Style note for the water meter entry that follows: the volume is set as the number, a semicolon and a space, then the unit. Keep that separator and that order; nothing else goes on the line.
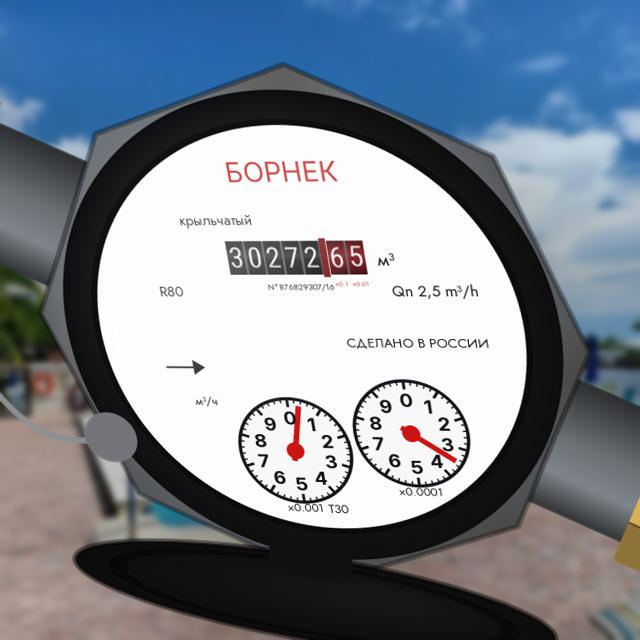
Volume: 30272.6503; m³
